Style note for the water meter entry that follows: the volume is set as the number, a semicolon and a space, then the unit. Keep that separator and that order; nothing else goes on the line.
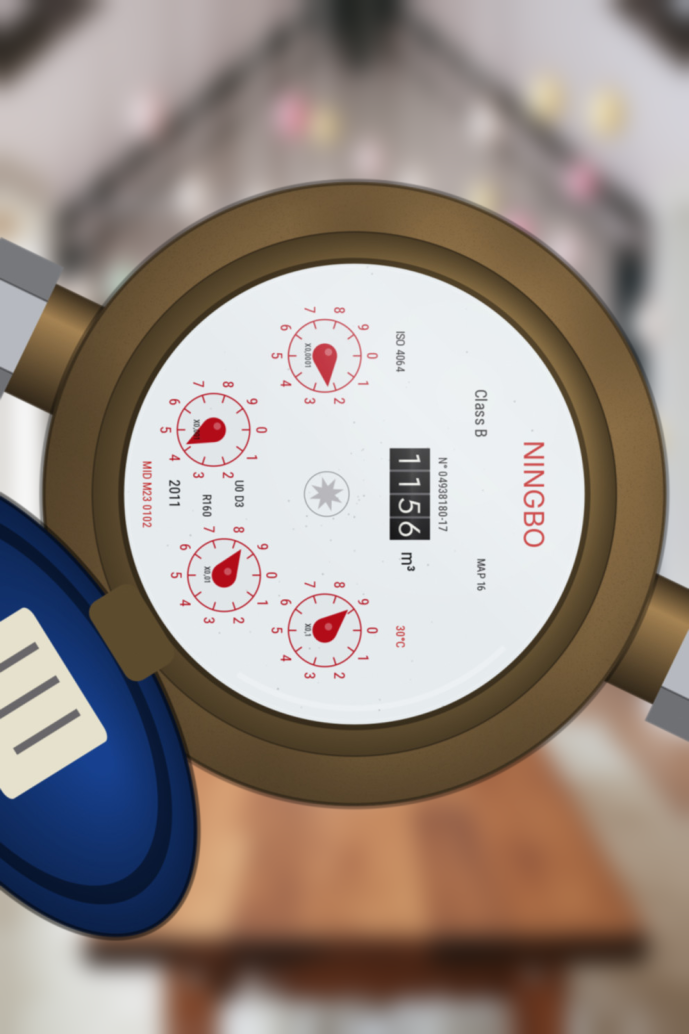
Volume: 1156.8842; m³
